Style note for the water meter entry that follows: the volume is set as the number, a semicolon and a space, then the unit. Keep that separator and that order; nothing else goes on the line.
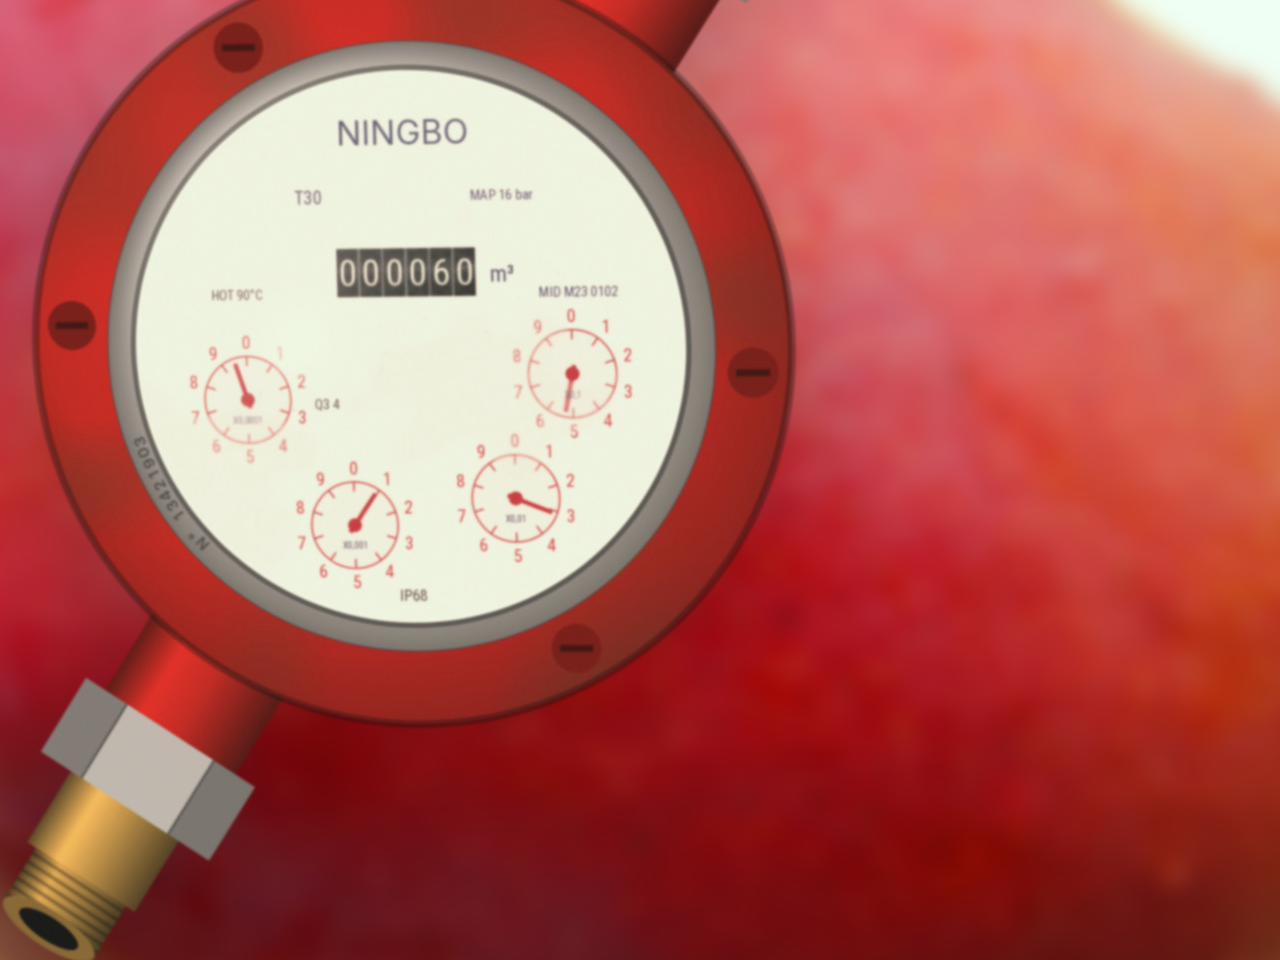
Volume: 60.5309; m³
